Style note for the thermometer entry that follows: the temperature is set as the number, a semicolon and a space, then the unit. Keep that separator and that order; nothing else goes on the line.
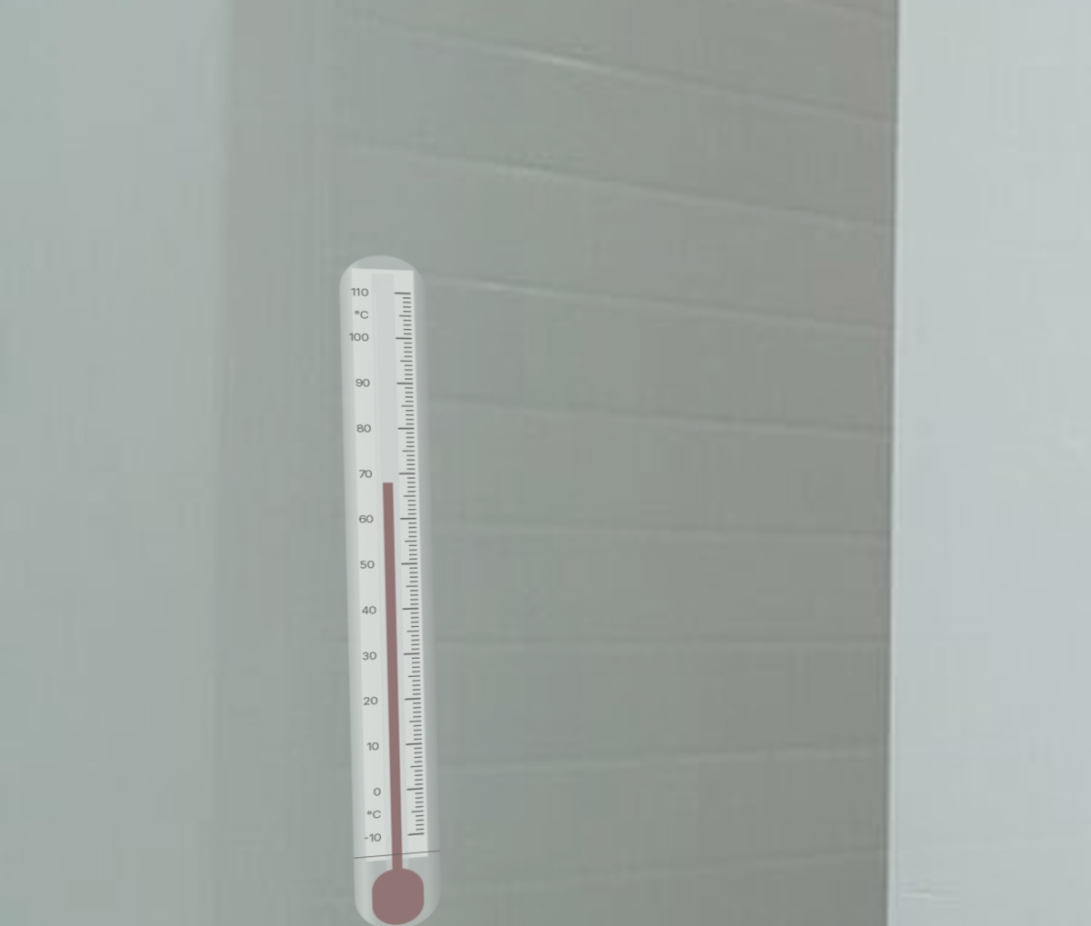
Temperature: 68; °C
